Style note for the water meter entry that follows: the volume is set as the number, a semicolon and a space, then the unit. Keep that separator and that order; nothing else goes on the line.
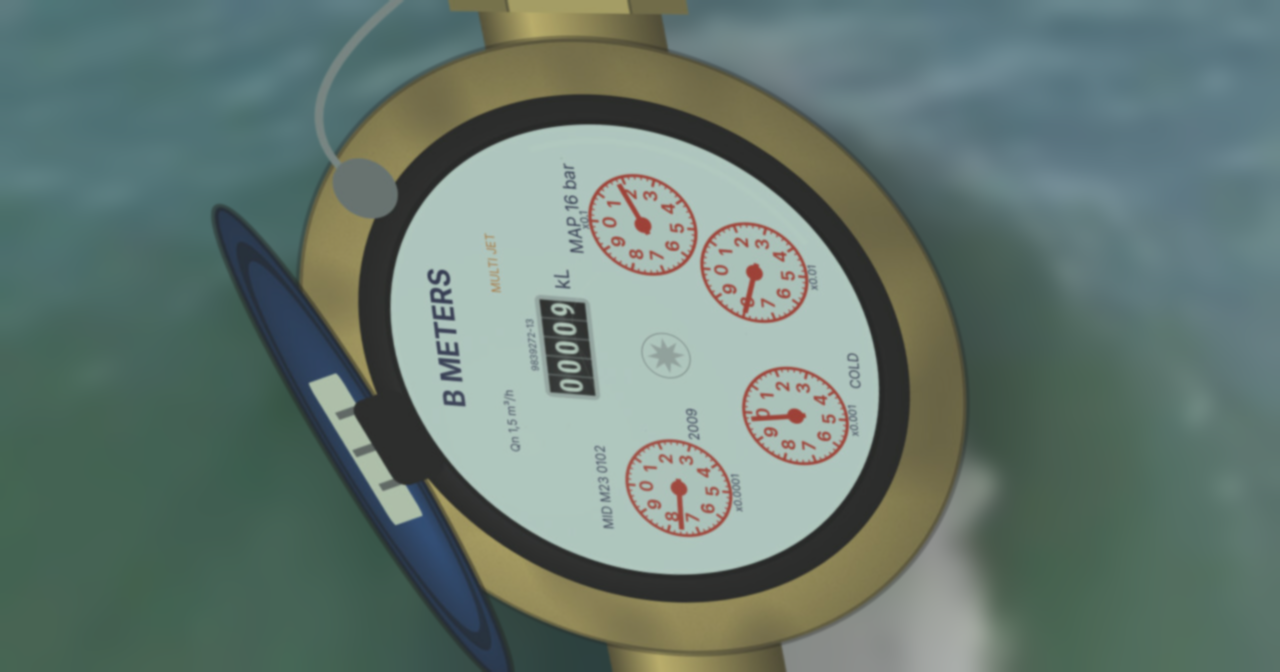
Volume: 9.1797; kL
